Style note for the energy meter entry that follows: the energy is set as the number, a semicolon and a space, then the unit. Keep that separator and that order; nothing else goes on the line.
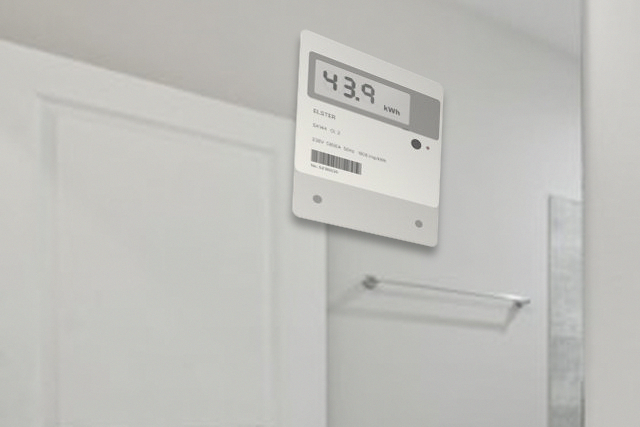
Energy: 43.9; kWh
